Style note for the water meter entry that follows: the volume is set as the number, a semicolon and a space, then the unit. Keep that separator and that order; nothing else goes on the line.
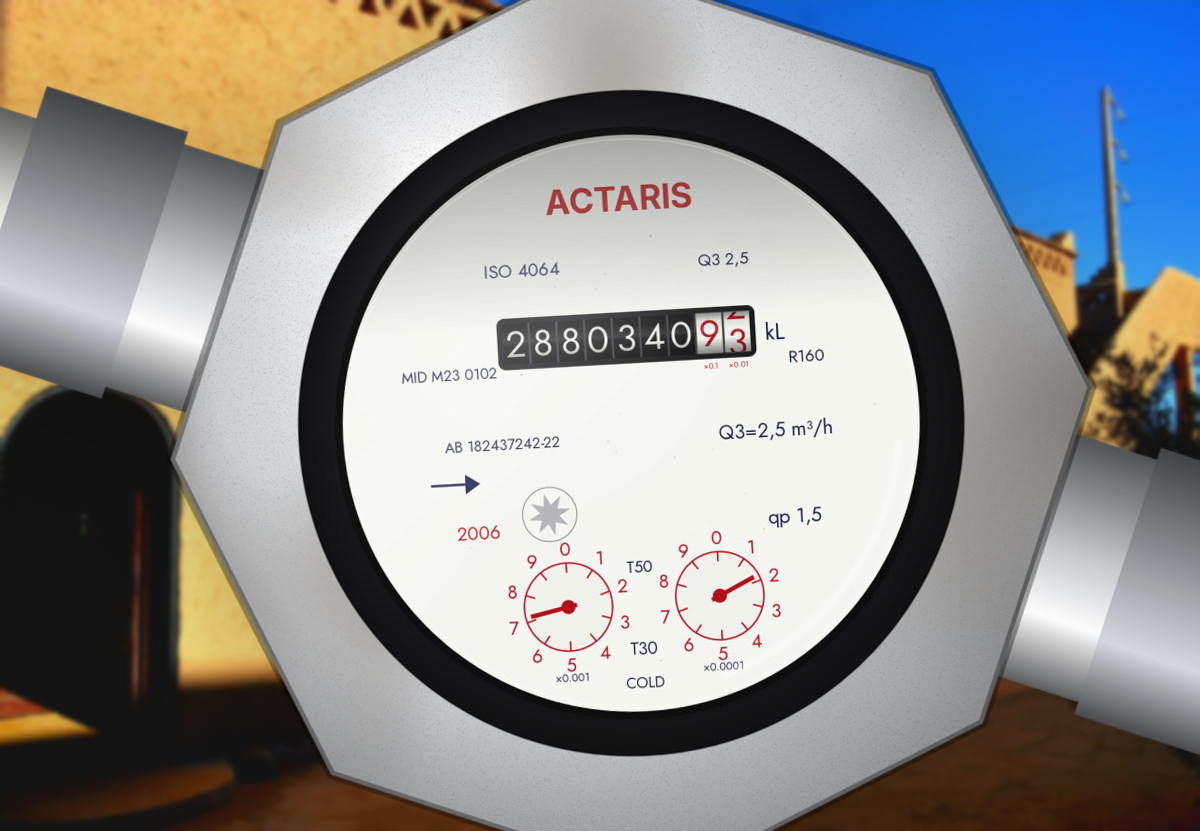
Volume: 2880340.9271; kL
